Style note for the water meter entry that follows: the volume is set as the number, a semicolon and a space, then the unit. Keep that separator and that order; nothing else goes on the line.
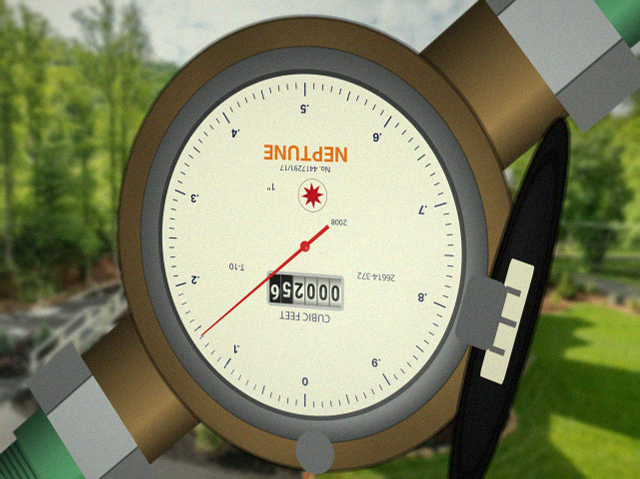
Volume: 256.14; ft³
